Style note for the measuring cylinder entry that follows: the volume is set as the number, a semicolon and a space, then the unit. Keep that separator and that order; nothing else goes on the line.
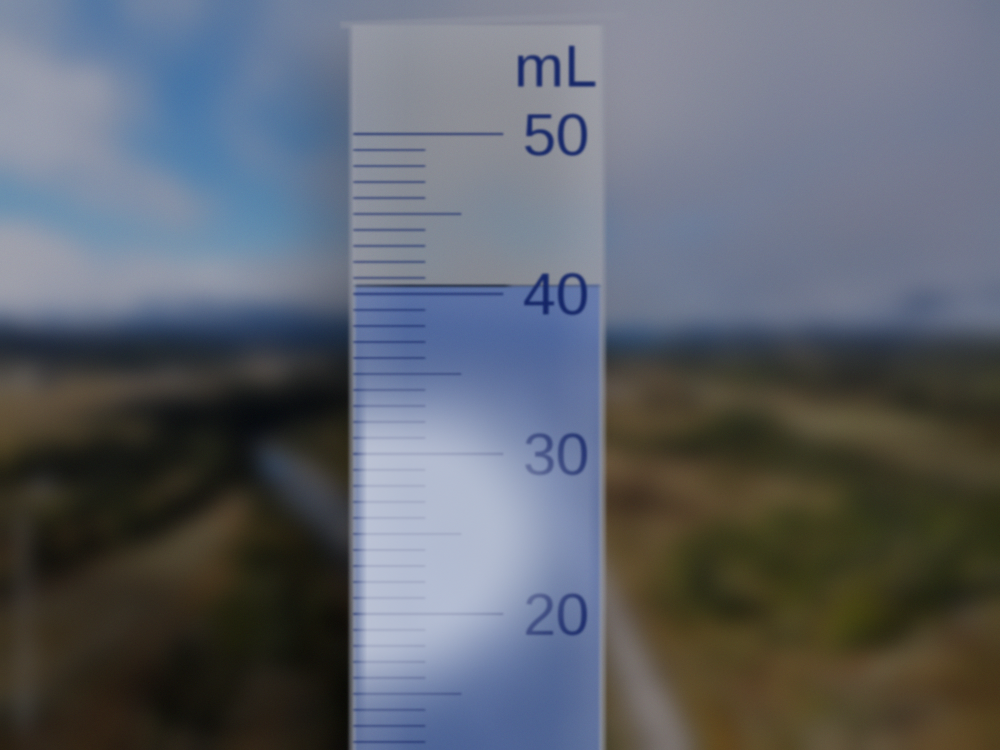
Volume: 40.5; mL
